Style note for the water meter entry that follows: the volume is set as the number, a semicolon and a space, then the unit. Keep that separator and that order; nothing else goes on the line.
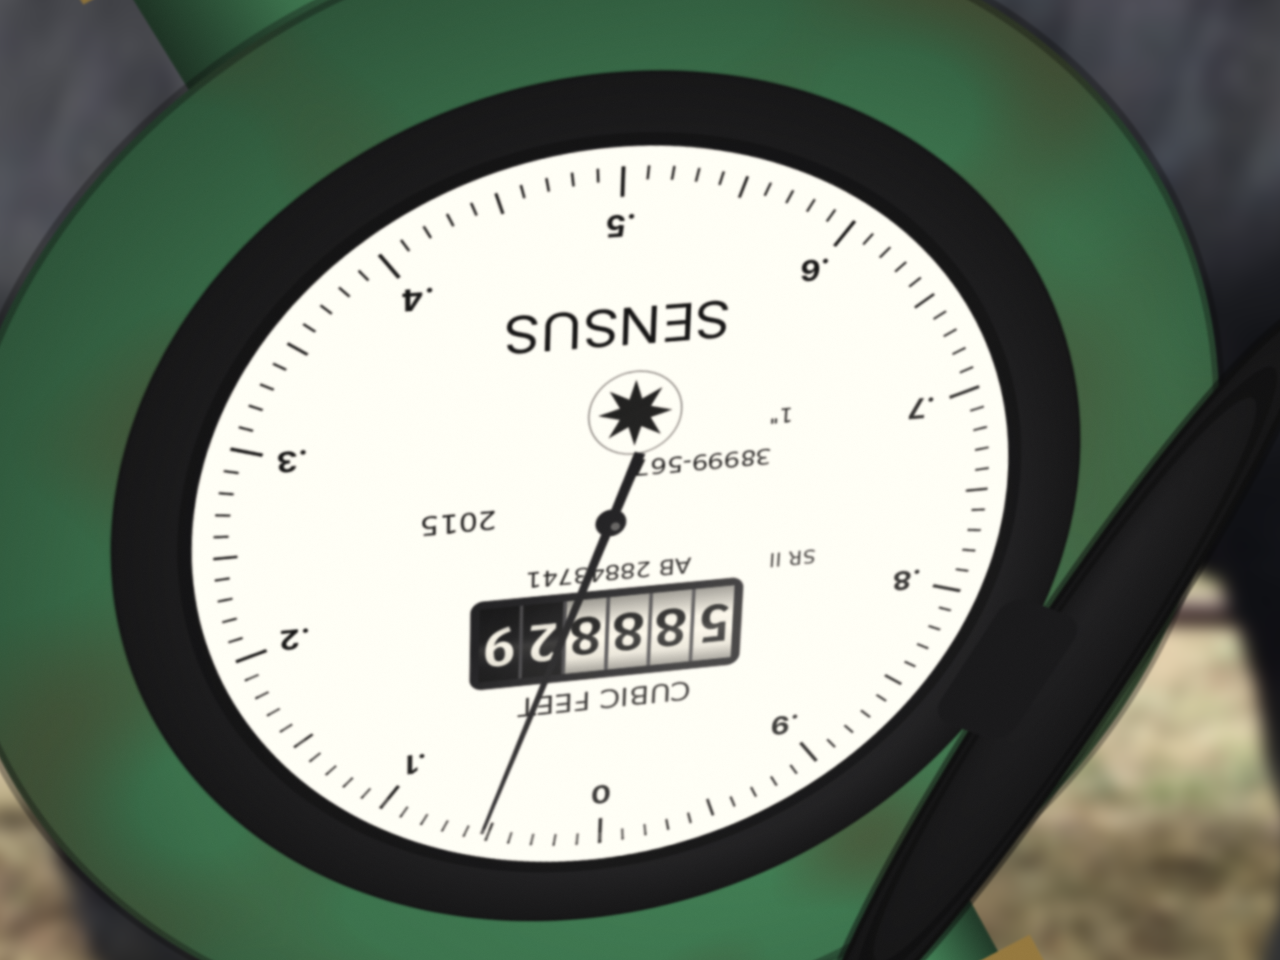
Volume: 588829.05; ft³
